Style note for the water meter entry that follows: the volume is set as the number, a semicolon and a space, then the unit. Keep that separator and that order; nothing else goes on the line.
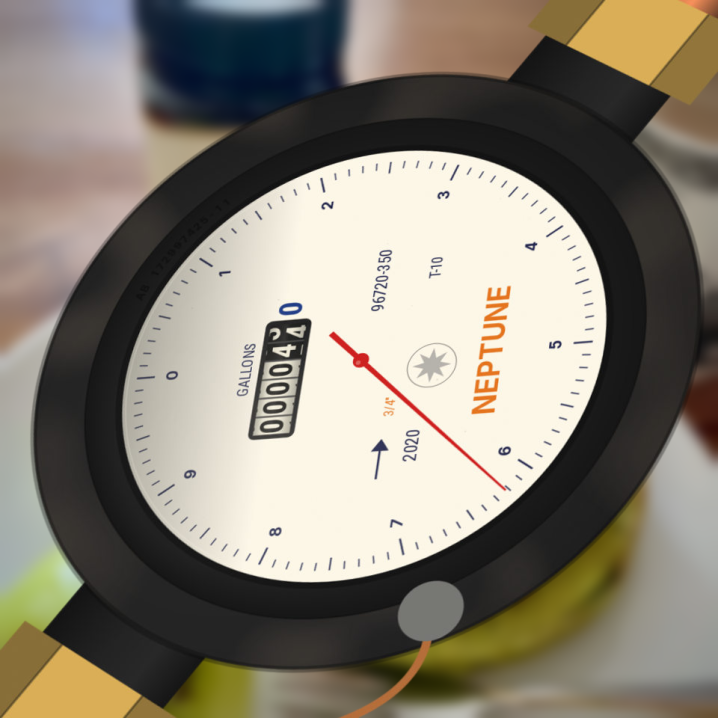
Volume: 436.2; gal
